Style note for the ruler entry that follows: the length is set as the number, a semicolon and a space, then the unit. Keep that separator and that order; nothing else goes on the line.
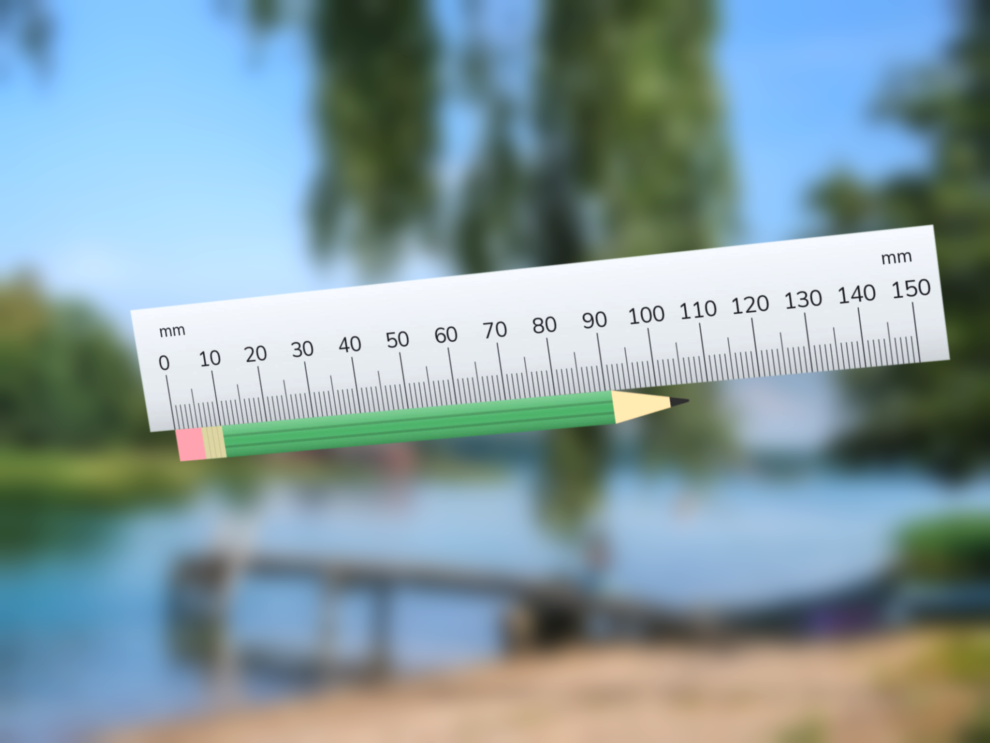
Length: 106; mm
